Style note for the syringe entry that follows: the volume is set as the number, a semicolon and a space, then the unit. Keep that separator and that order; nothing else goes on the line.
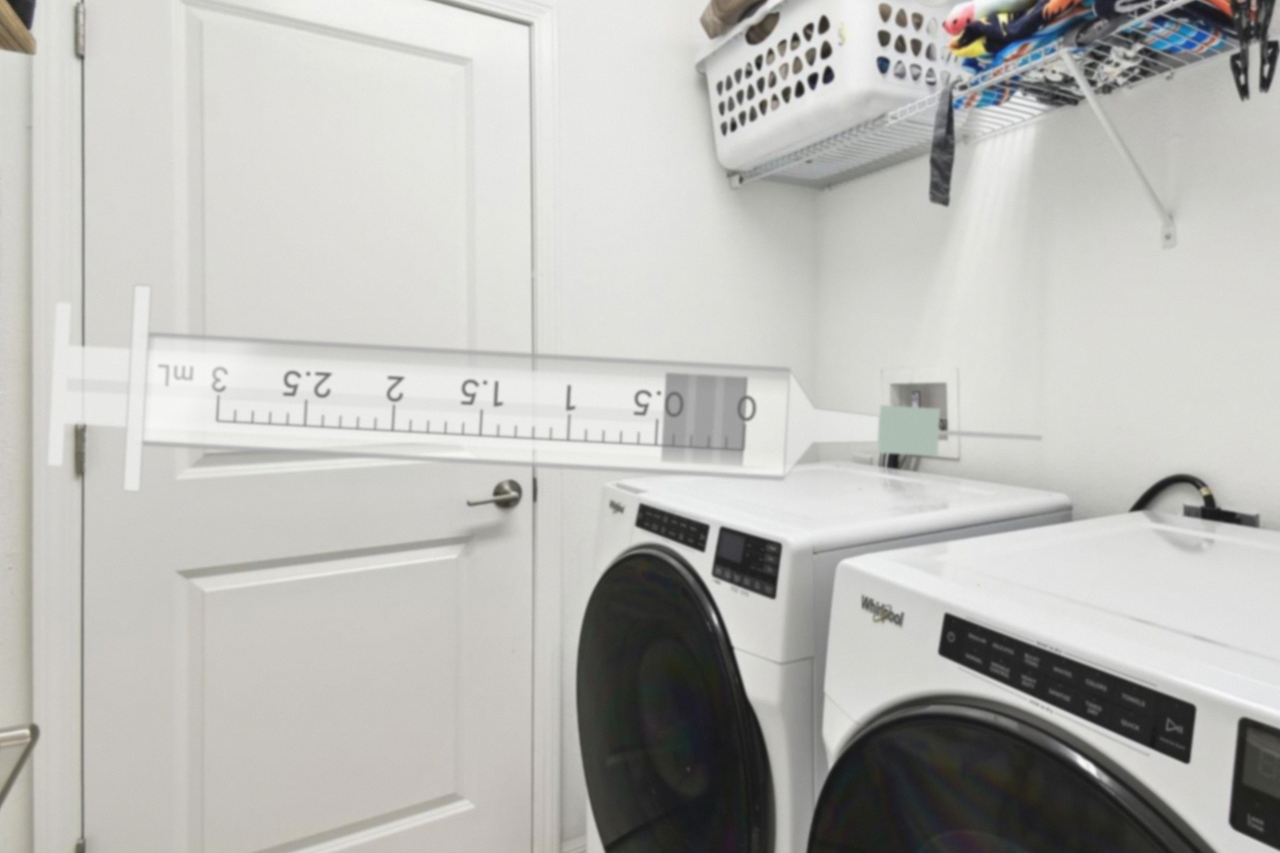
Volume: 0; mL
